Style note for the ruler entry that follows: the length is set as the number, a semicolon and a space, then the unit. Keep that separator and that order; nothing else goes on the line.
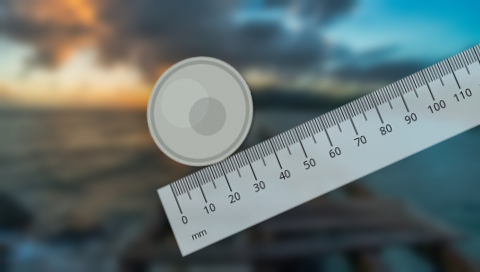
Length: 40; mm
